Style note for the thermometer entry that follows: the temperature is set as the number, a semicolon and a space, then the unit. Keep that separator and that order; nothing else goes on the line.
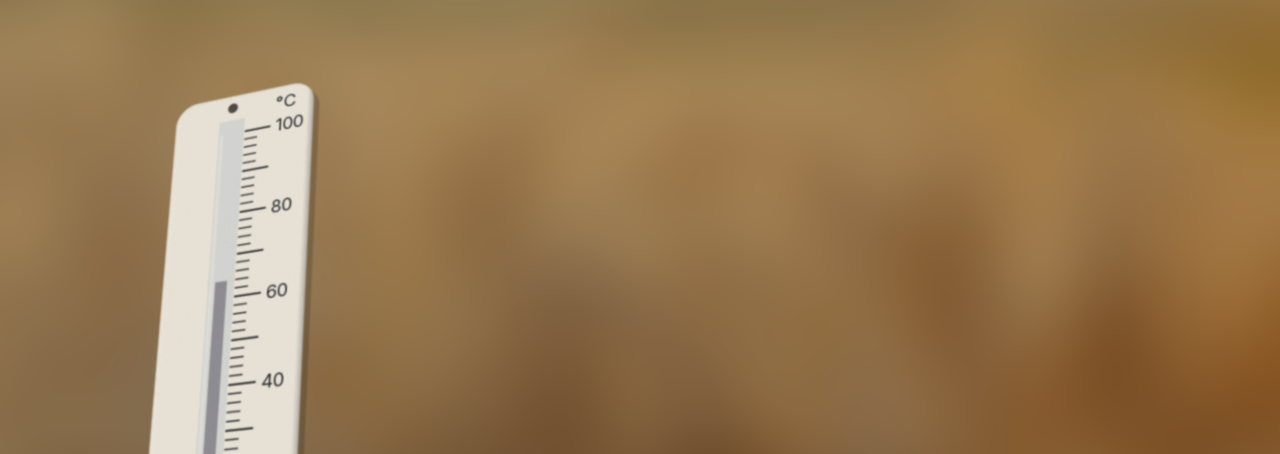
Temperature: 64; °C
